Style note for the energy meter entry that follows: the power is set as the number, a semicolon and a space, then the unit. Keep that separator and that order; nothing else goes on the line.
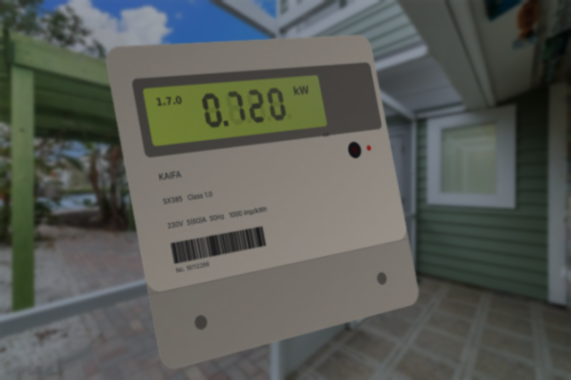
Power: 0.720; kW
